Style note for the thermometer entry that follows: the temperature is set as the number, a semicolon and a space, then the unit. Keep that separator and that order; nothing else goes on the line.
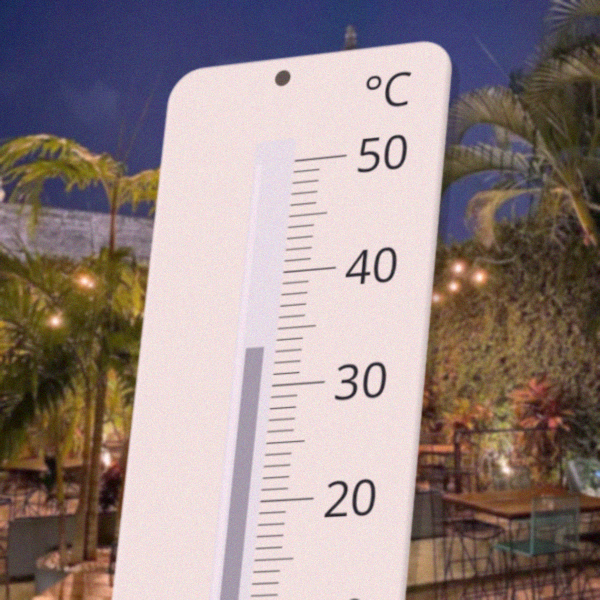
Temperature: 33.5; °C
